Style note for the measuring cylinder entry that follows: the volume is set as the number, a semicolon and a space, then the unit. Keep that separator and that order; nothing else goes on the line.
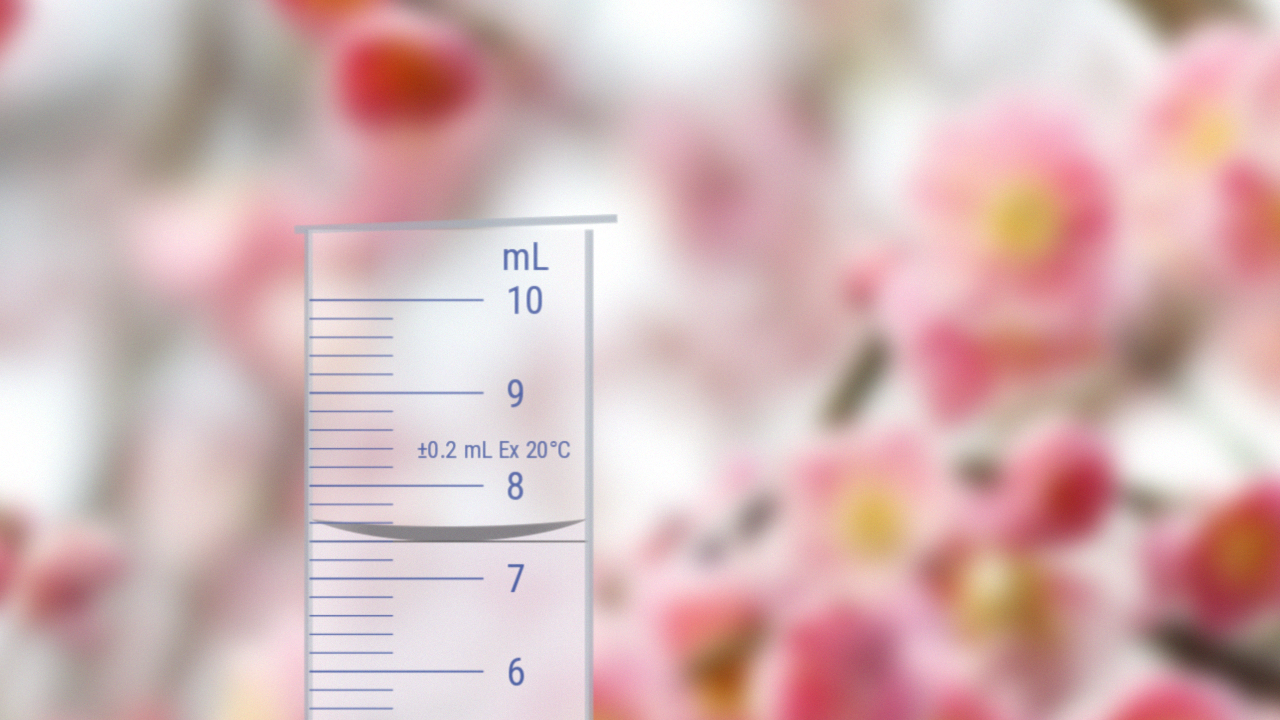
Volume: 7.4; mL
